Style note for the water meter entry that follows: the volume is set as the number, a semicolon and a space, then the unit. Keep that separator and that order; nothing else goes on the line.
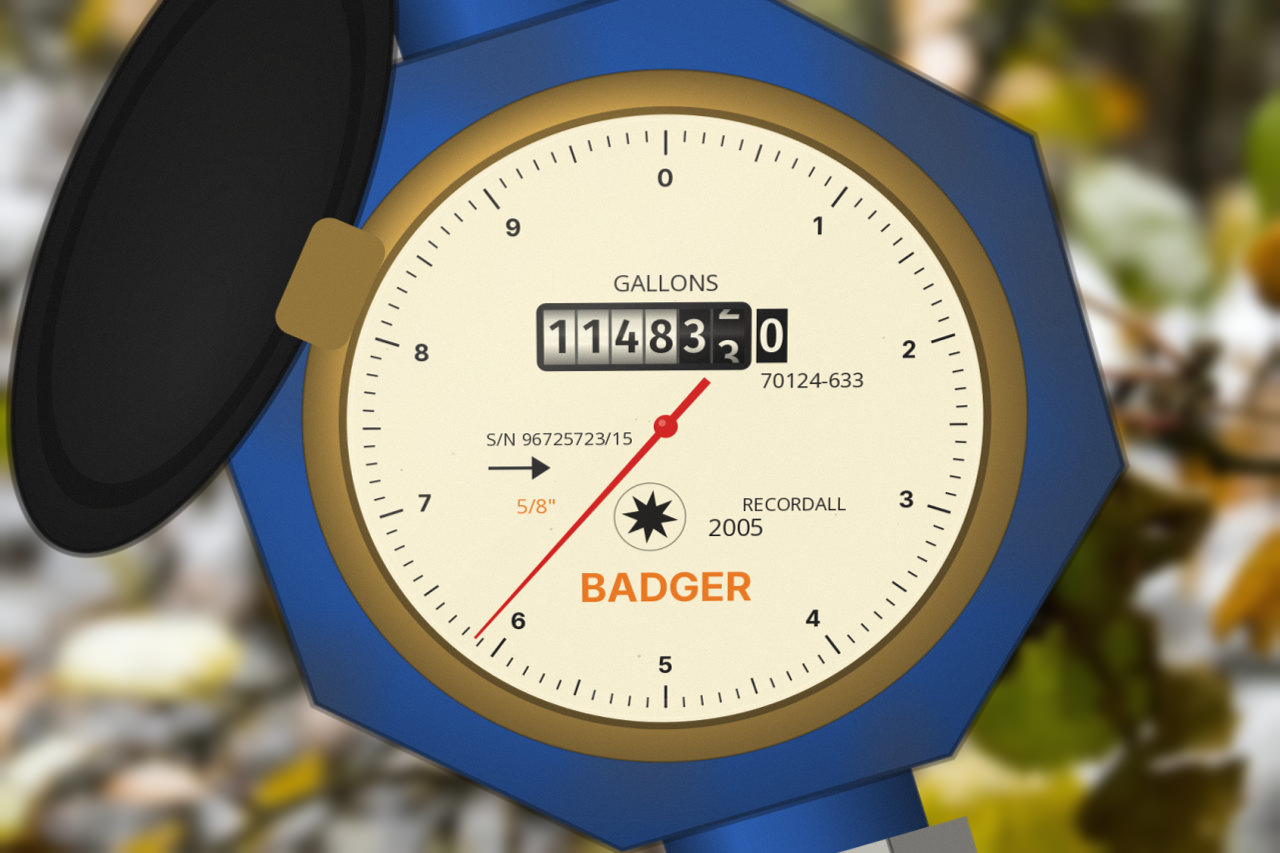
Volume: 1148326.1; gal
